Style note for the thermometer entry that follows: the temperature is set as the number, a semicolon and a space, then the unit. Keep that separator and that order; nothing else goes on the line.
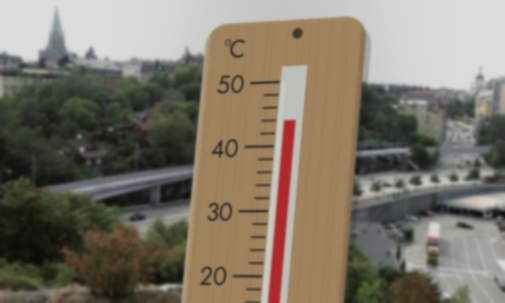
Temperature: 44; °C
